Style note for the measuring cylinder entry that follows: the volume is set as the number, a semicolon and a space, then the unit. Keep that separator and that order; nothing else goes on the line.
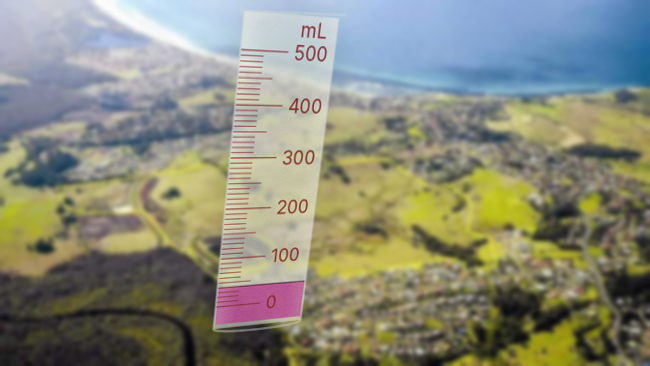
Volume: 40; mL
